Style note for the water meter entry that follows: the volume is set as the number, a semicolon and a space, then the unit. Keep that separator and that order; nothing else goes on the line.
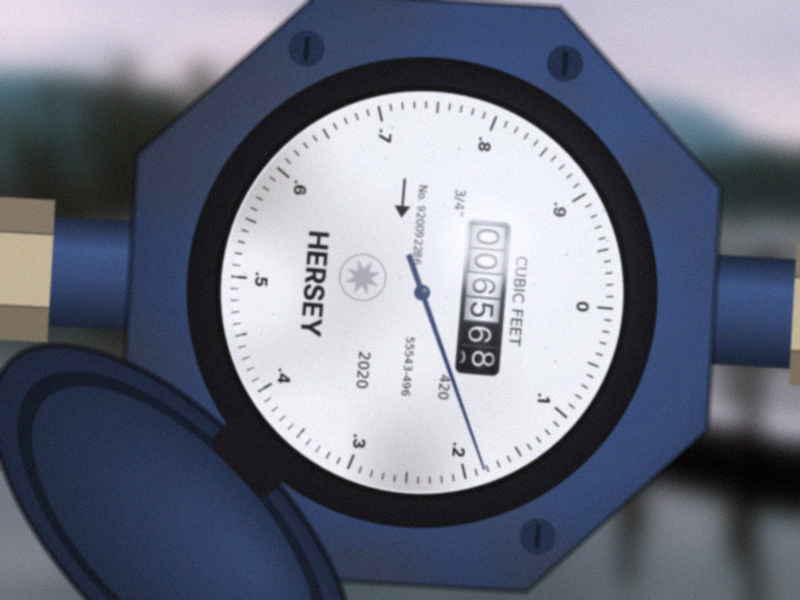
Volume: 6568.18; ft³
